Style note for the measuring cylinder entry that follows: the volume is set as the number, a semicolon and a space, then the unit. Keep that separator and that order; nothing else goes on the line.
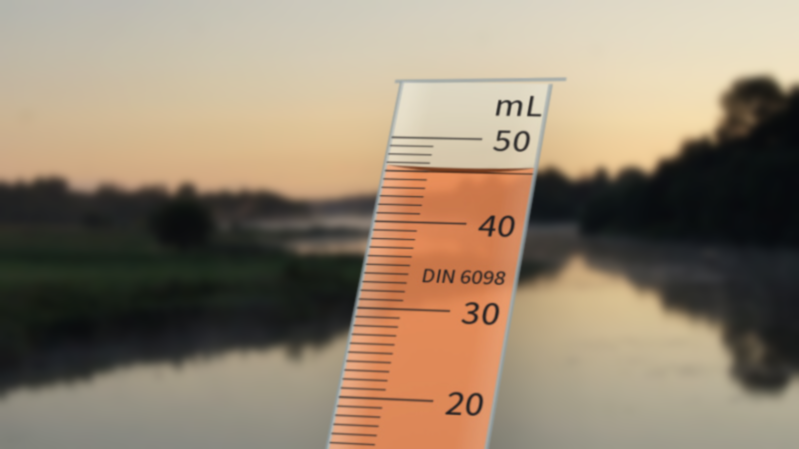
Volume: 46; mL
